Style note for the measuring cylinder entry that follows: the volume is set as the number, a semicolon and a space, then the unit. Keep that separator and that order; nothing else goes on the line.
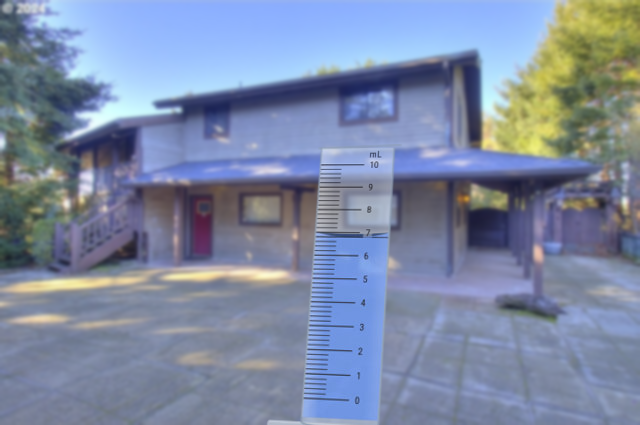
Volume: 6.8; mL
